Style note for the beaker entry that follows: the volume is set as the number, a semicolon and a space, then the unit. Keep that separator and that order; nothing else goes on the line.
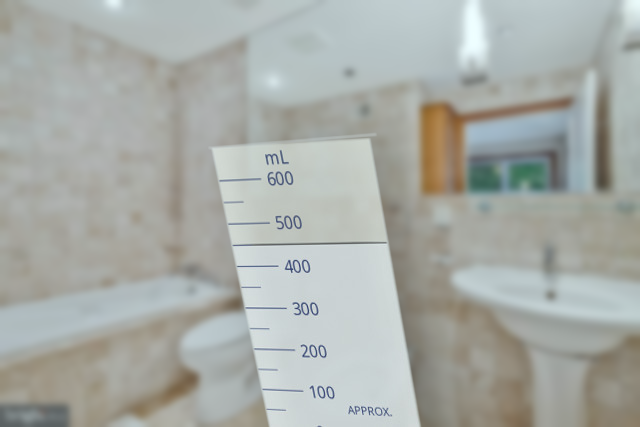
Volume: 450; mL
